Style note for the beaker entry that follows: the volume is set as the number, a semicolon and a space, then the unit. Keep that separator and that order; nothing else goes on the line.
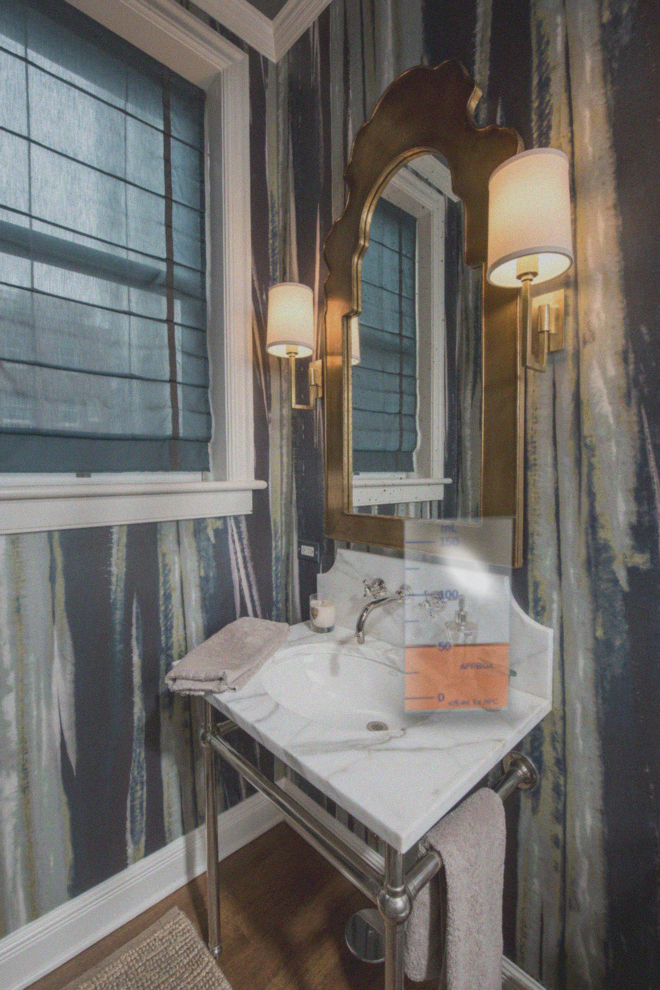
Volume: 50; mL
